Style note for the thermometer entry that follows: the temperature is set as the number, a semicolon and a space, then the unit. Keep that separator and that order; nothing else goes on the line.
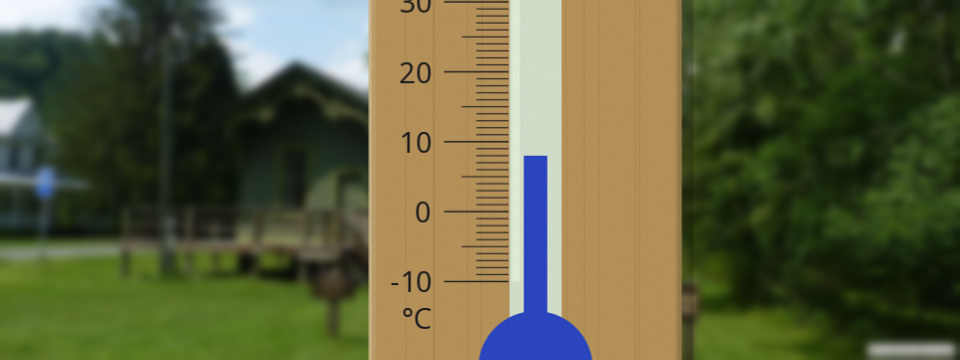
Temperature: 8; °C
